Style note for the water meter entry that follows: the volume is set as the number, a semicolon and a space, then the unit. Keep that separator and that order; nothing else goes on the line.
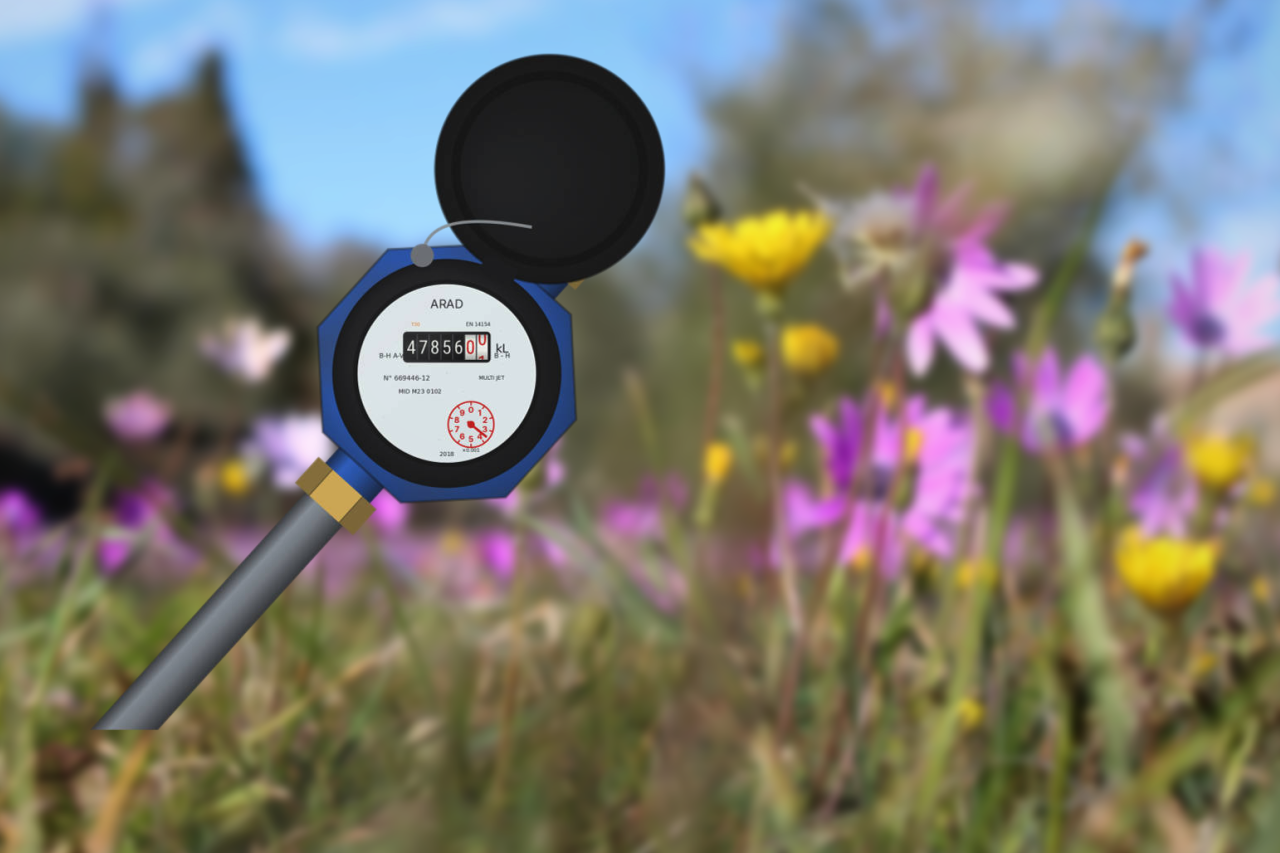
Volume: 47856.003; kL
